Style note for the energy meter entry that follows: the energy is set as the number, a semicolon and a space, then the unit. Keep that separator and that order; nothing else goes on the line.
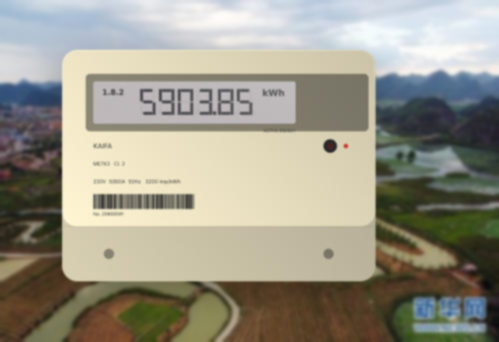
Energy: 5903.85; kWh
